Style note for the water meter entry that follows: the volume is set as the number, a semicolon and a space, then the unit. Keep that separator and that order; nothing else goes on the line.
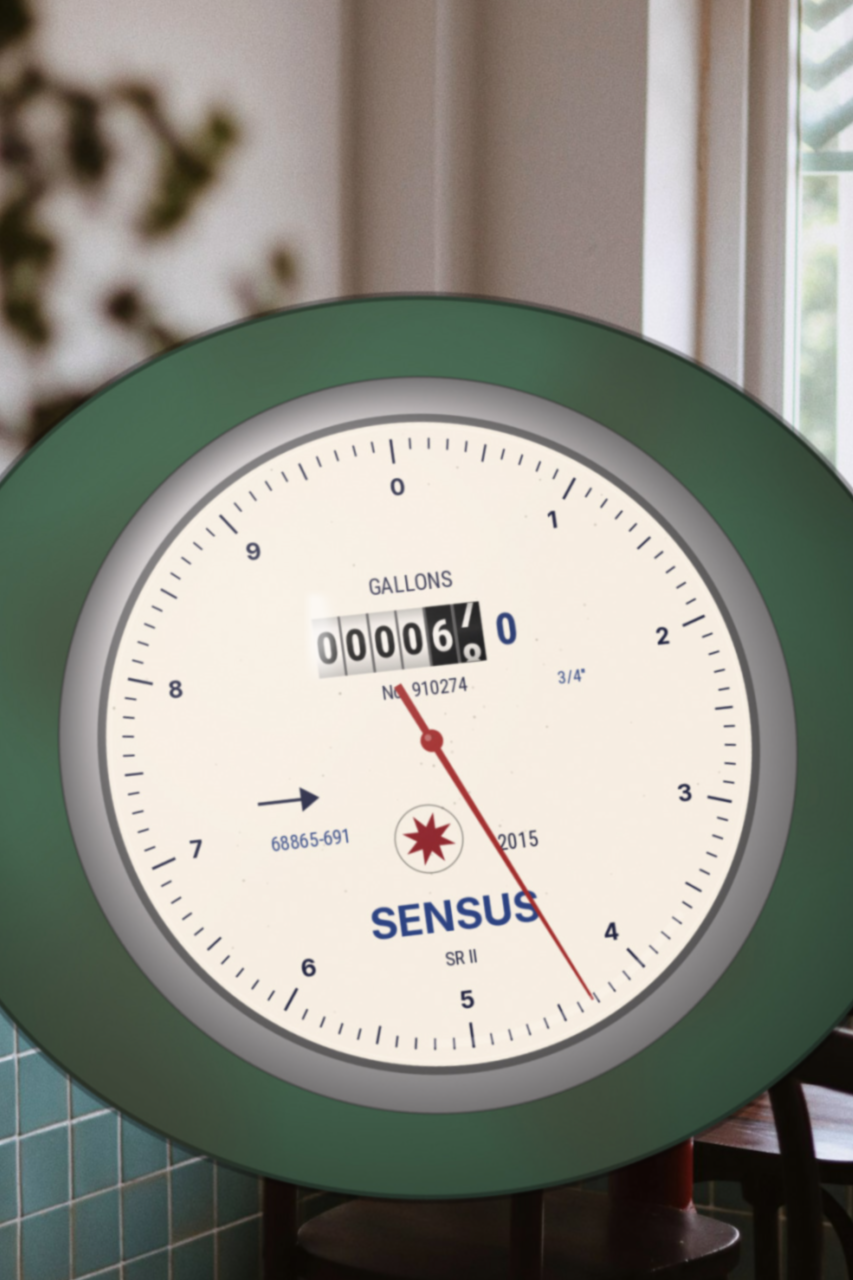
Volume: 674.3; gal
